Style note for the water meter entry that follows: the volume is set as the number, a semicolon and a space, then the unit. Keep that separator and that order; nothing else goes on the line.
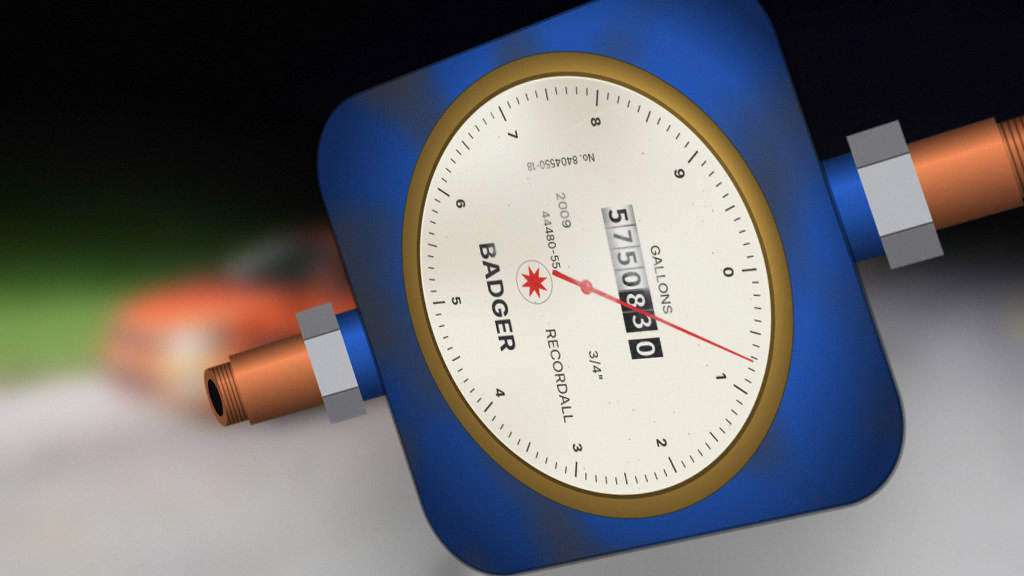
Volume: 5750830.7; gal
